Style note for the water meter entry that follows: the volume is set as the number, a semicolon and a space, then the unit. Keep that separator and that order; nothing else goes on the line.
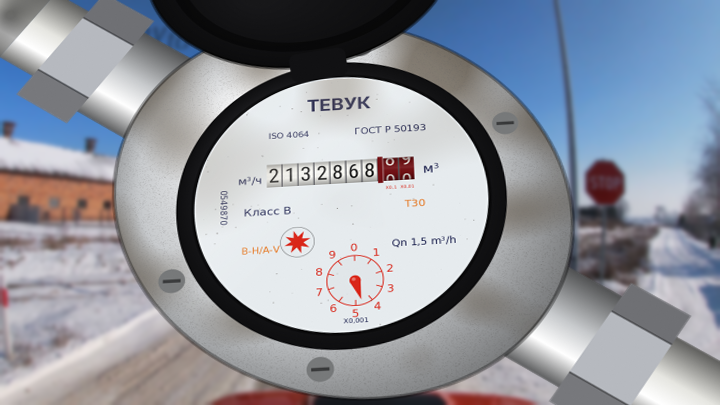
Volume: 2132868.894; m³
